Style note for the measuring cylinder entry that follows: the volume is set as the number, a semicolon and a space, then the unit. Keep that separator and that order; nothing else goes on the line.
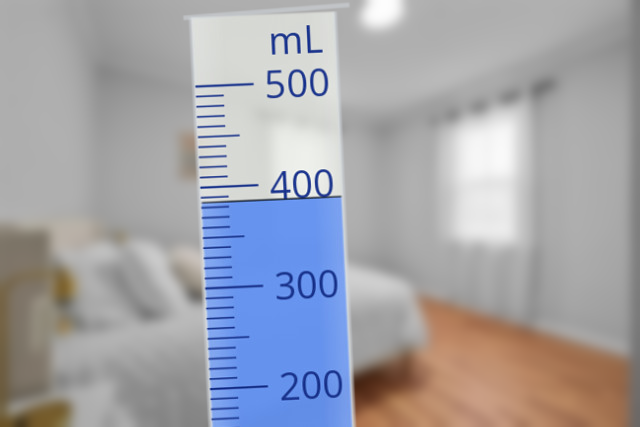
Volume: 385; mL
